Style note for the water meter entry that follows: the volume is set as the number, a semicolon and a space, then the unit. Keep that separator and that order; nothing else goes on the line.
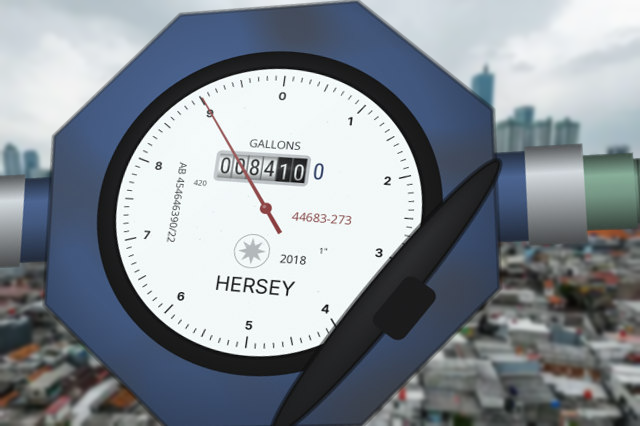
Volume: 84099.0; gal
